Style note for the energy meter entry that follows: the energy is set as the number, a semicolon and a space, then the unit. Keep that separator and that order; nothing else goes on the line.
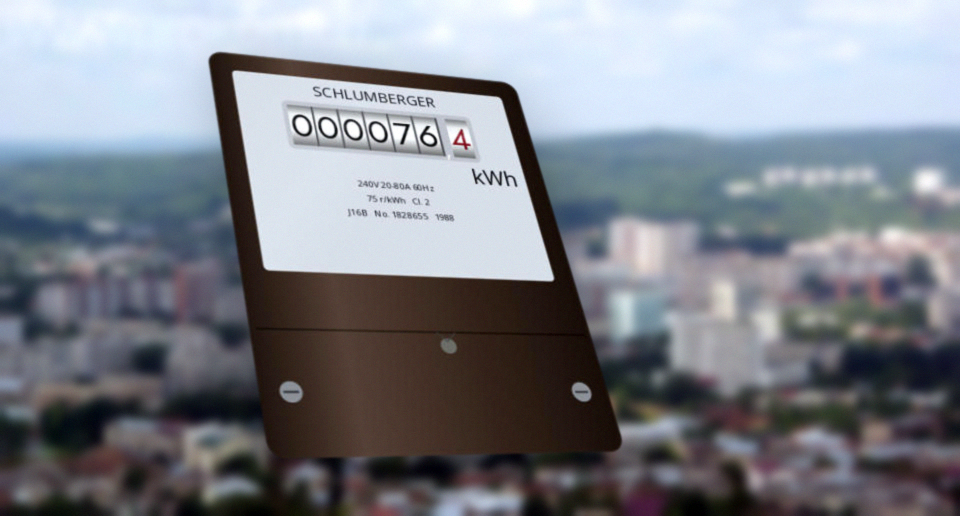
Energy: 76.4; kWh
